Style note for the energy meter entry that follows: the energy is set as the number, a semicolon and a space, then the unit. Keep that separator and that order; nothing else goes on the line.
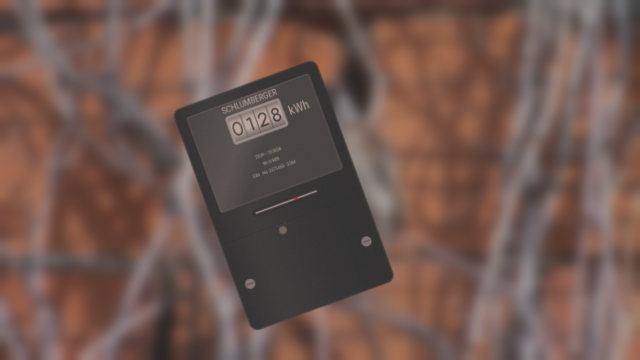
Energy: 128; kWh
